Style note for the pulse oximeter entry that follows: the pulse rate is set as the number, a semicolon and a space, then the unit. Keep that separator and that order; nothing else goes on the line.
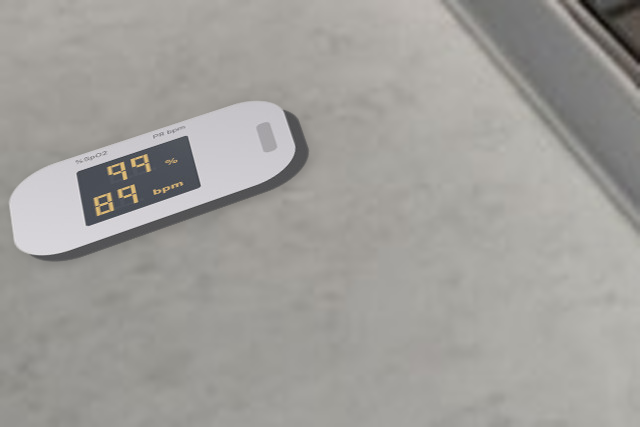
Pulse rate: 89; bpm
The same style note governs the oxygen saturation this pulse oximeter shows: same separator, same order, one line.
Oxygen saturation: 99; %
